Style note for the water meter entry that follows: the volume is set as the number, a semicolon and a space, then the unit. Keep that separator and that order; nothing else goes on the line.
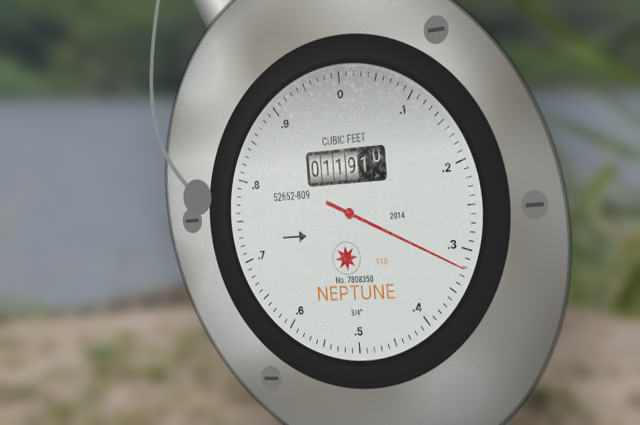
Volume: 11910.32; ft³
